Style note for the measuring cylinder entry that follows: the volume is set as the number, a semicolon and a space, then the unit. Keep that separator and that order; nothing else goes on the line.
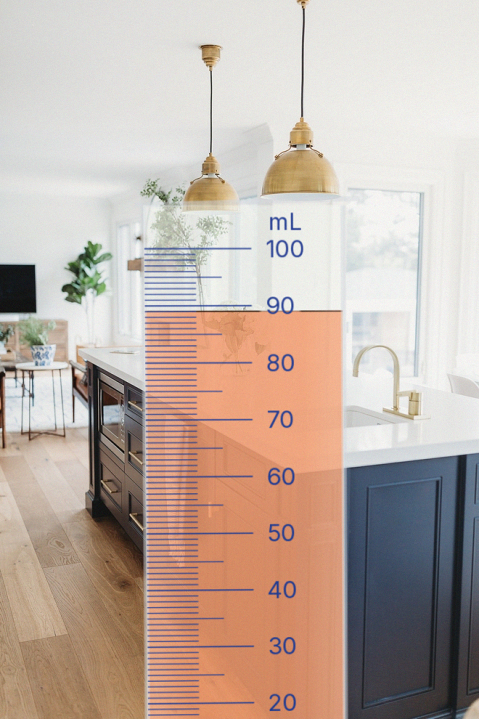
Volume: 89; mL
